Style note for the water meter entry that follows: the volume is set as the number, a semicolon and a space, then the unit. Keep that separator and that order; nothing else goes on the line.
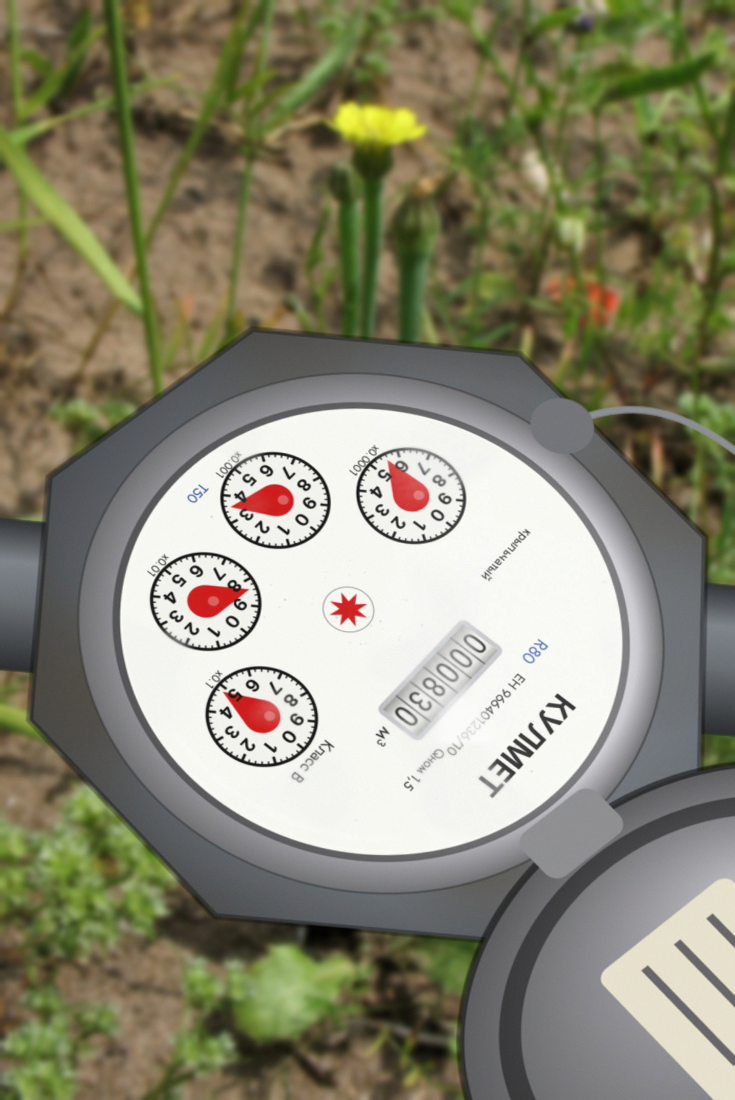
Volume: 830.4835; m³
